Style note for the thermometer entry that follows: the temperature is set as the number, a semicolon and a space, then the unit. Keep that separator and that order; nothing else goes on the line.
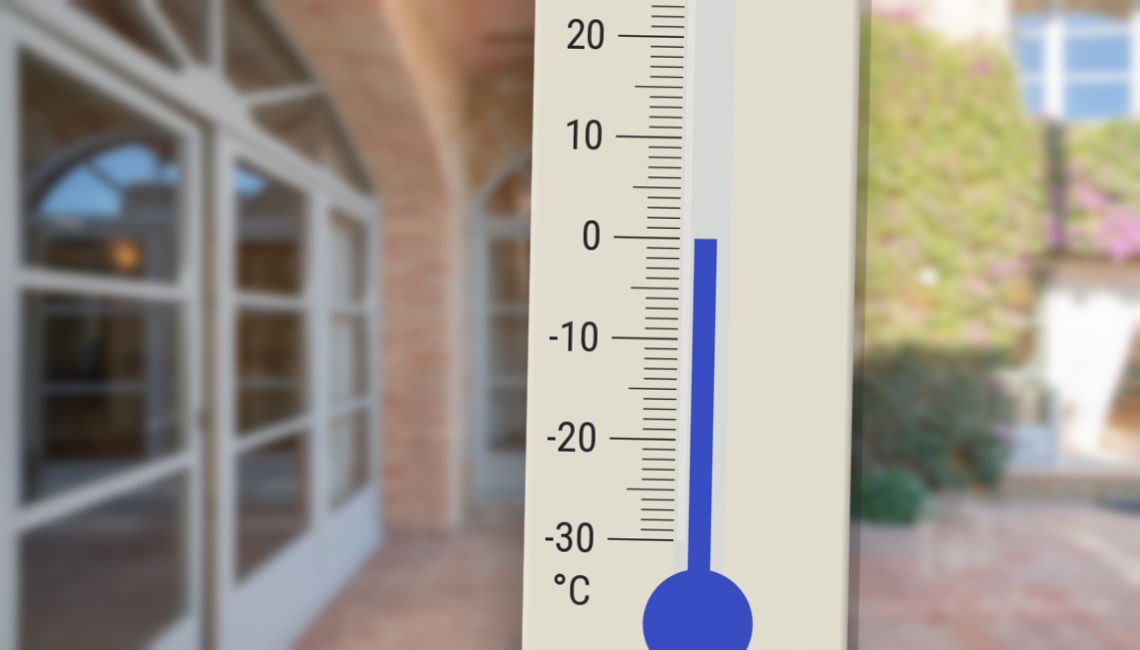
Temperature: 0; °C
